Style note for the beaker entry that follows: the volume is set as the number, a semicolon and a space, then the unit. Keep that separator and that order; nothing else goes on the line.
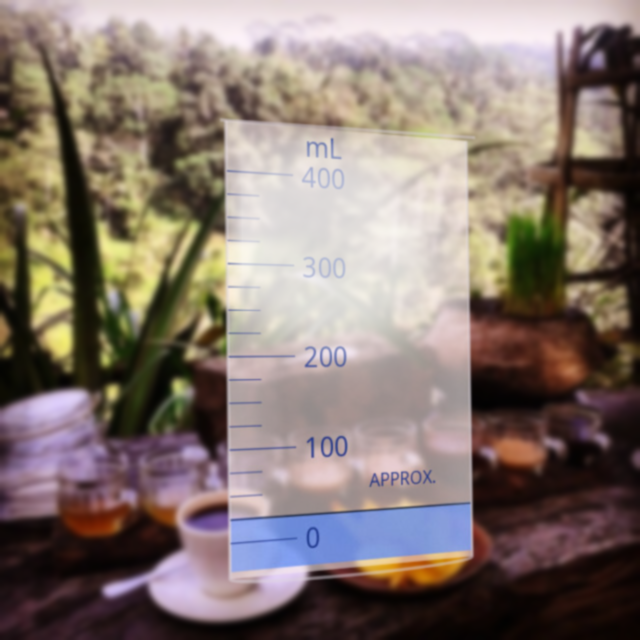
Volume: 25; mL
